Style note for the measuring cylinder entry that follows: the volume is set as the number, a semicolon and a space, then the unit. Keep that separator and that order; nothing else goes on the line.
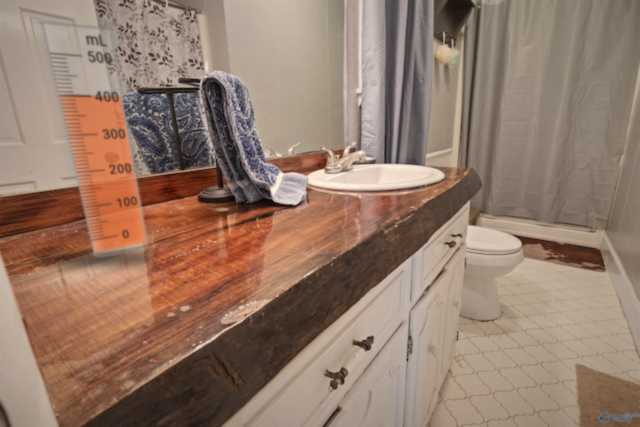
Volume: 400; mL
